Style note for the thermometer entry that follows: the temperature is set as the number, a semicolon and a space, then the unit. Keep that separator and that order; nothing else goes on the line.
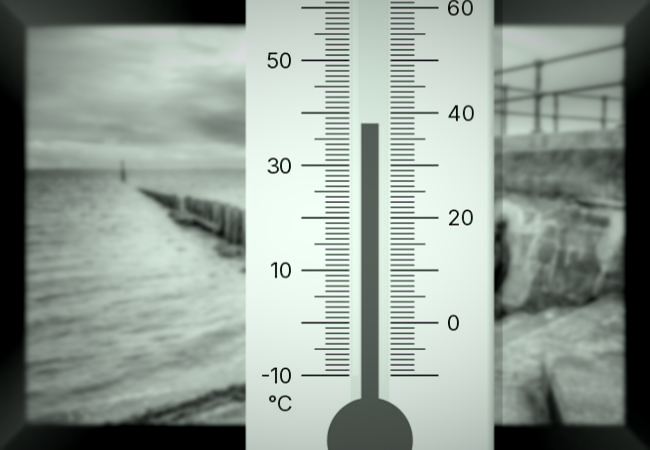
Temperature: 38; °C
